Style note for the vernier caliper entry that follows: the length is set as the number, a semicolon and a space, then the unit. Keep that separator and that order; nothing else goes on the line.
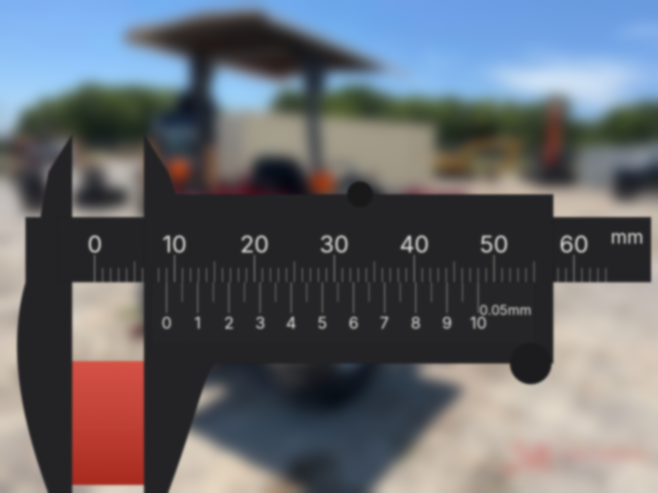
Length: 9.0; mm
